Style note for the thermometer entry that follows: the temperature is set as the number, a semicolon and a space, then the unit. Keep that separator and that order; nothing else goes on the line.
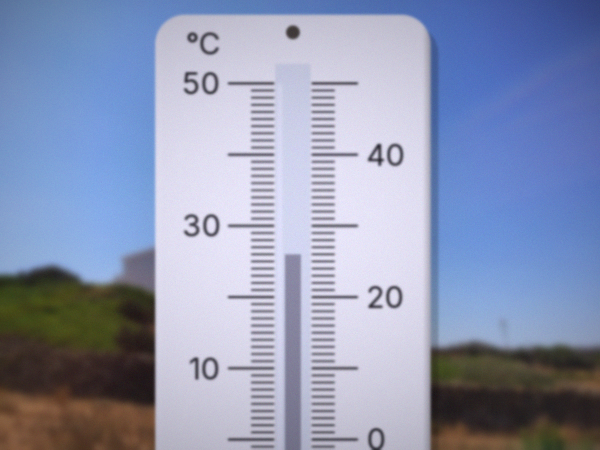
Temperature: 26; °C
